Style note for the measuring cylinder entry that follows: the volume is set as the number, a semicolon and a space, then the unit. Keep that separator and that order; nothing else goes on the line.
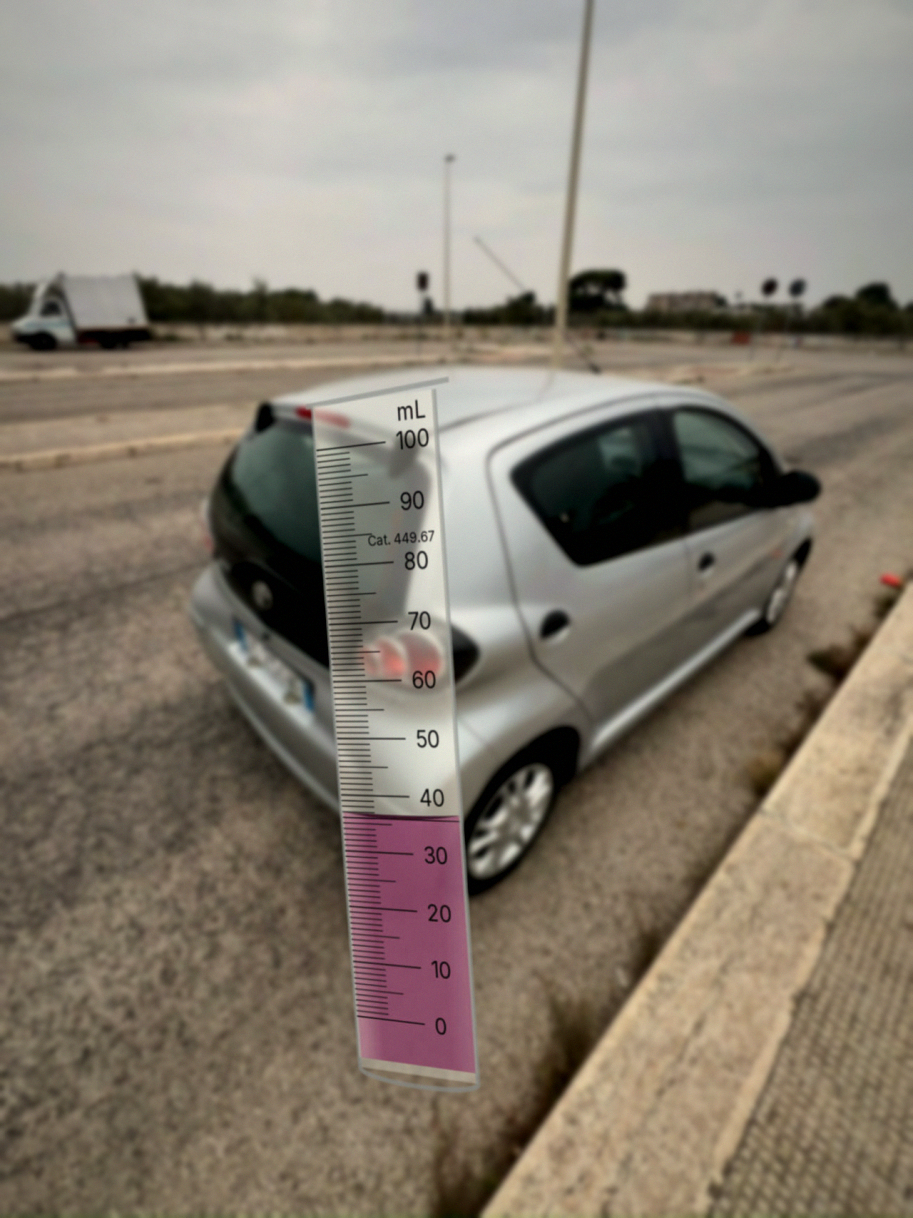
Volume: 36; mL
